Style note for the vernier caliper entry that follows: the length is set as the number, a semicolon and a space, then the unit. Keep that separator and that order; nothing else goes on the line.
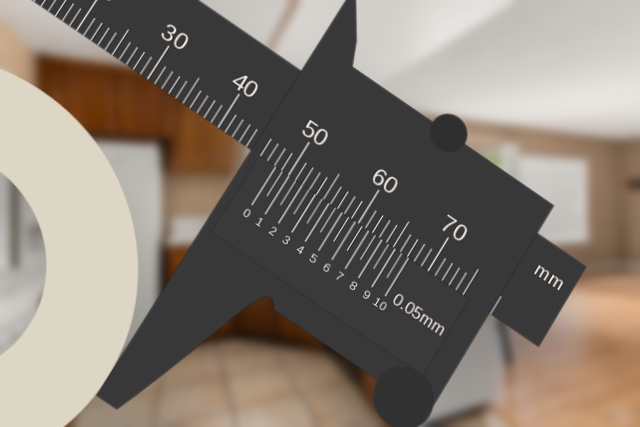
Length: 48.2; mm
